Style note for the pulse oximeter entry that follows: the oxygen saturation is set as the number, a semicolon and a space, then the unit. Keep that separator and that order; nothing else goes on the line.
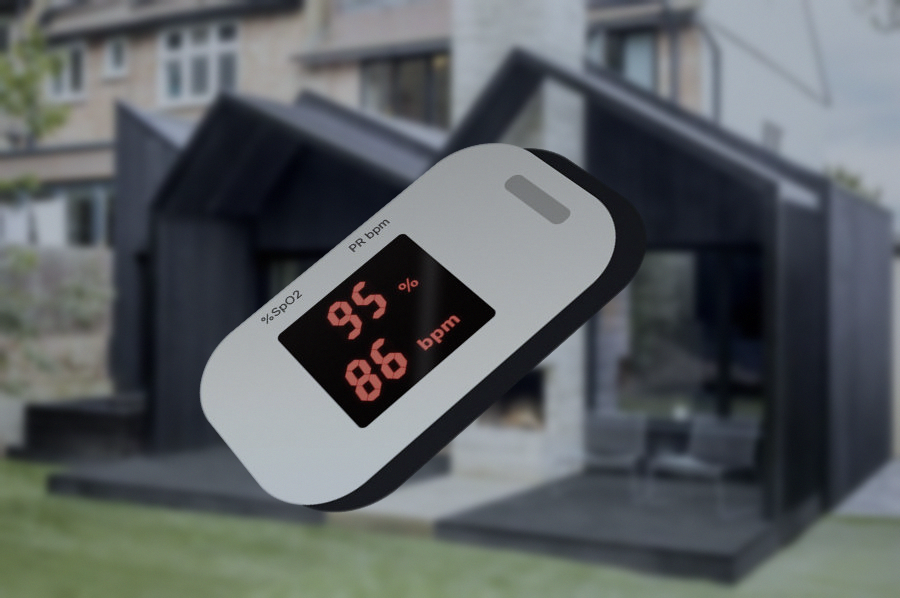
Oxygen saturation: 95; %
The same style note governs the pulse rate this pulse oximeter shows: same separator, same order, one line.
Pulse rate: 86; bpm
